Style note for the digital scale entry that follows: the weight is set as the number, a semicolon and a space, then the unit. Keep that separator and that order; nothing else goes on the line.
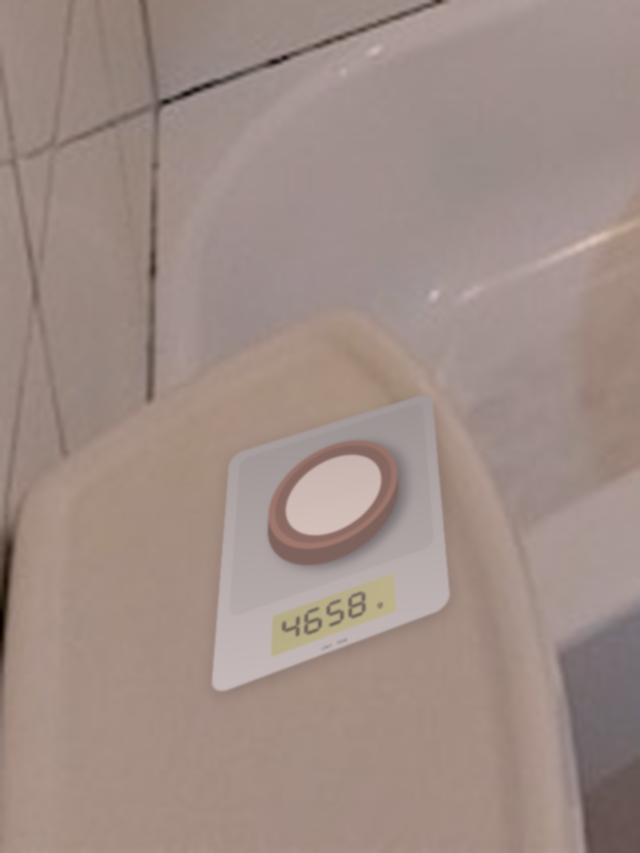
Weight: 4658; g
